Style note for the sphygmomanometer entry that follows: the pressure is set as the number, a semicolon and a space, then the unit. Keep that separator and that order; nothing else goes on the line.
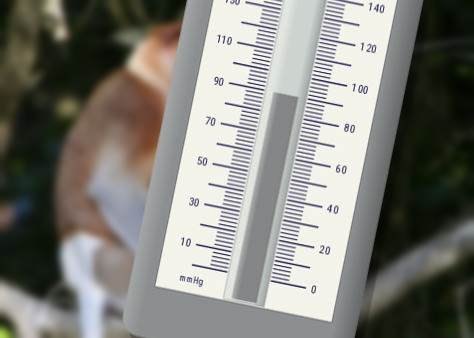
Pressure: 90; mmHg
